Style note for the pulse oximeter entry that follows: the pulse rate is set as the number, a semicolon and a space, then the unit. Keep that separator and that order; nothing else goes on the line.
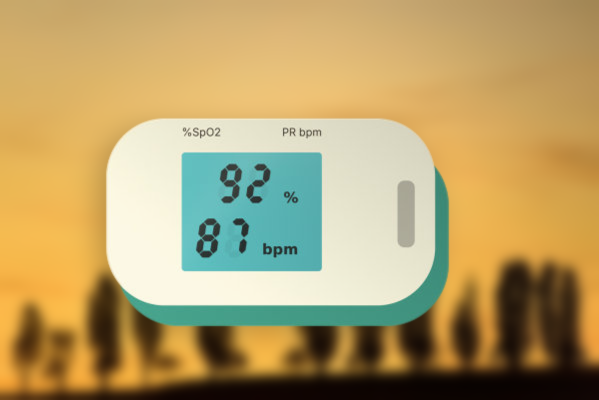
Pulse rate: 87; bpm
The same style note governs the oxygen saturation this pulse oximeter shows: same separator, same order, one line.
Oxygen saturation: 92; %
